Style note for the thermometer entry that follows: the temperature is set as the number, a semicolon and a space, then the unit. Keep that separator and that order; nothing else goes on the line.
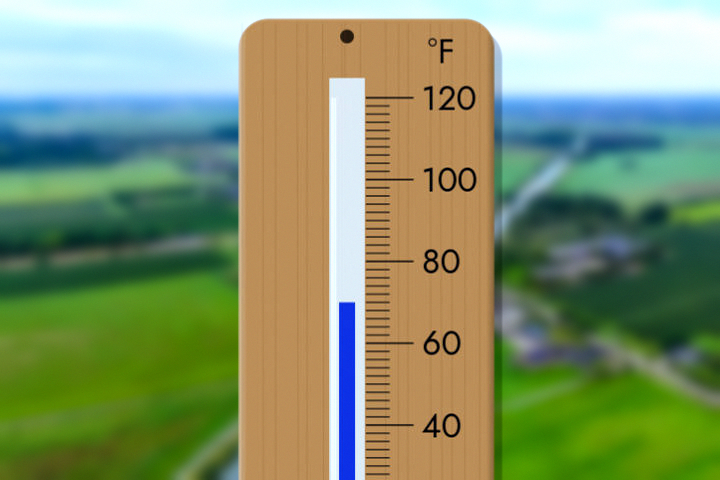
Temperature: 70; °F
